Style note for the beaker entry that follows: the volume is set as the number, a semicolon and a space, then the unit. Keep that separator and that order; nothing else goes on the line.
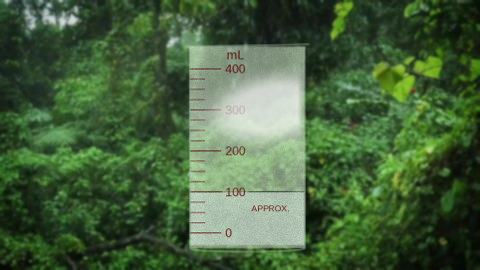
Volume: 100; mL
